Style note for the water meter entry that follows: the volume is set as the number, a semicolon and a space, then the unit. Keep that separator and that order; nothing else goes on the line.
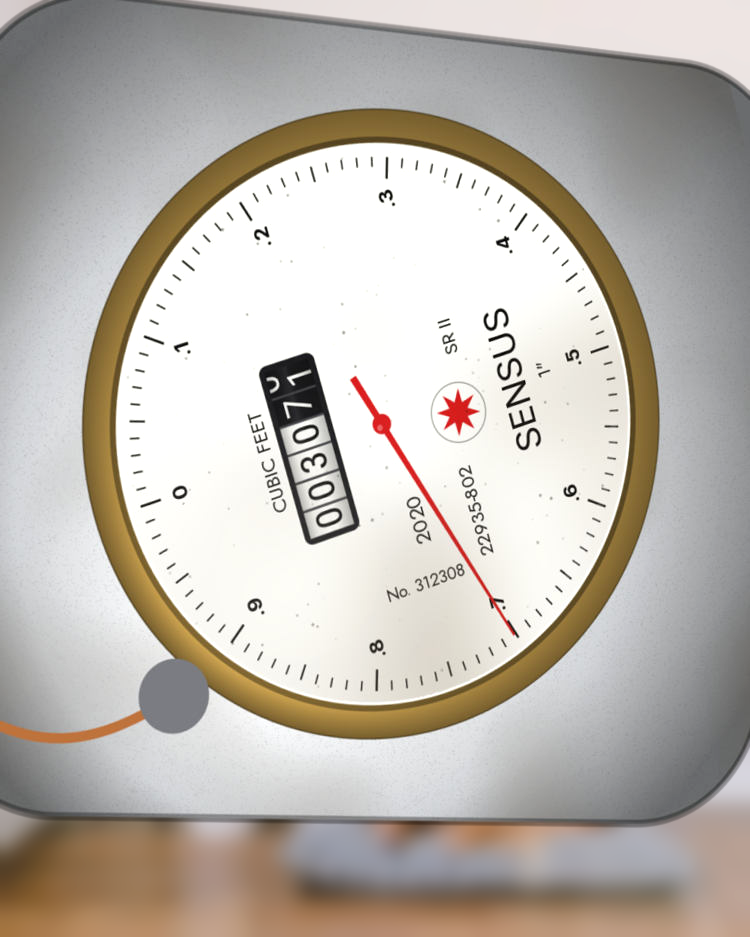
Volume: 3070.70; ft³
